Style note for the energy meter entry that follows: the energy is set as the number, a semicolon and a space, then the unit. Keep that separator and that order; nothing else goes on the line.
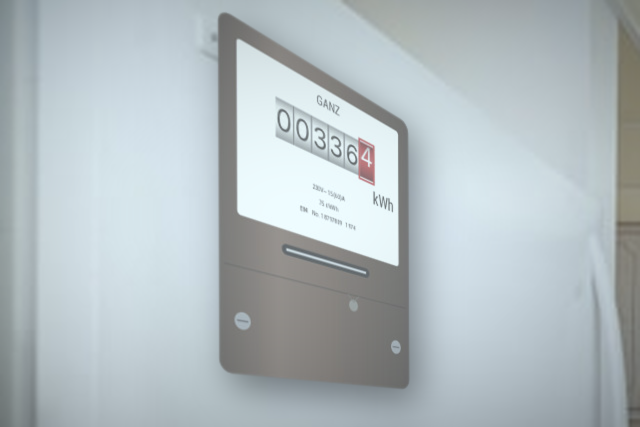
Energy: 336.4; kWh
